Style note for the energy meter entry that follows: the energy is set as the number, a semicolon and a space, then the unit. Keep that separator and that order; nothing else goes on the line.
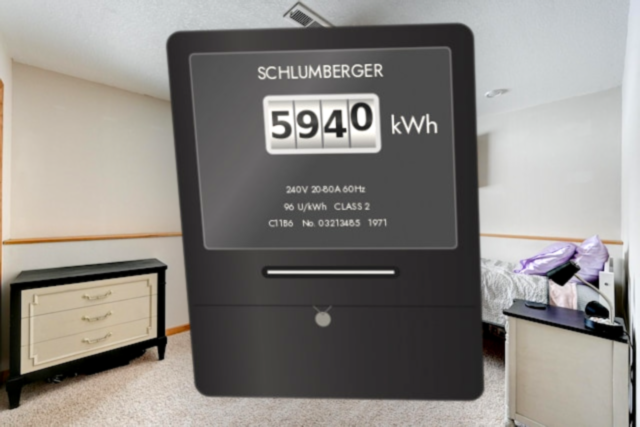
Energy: 5940; kWh
